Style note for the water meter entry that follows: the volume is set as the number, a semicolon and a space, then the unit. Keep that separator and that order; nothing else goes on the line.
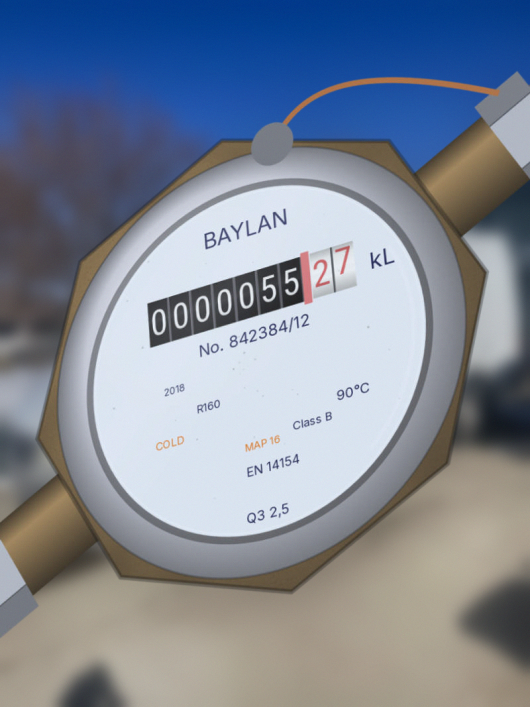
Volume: 55.27; kL
